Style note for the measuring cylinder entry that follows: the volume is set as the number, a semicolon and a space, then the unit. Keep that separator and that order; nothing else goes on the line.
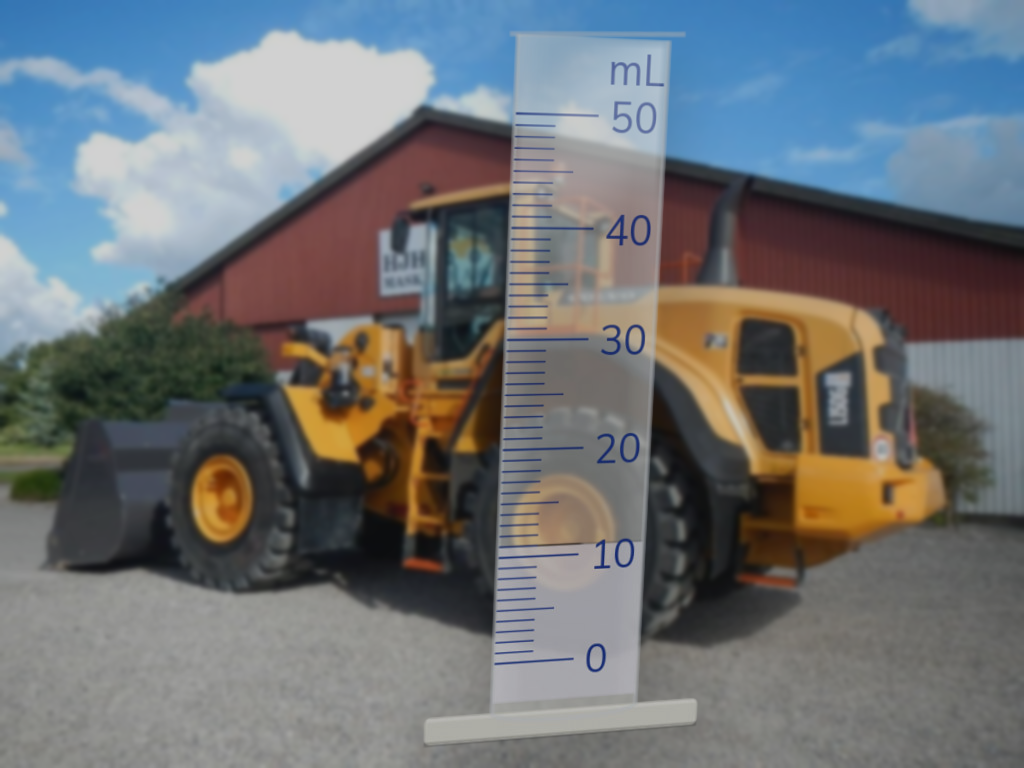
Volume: 11; mL
